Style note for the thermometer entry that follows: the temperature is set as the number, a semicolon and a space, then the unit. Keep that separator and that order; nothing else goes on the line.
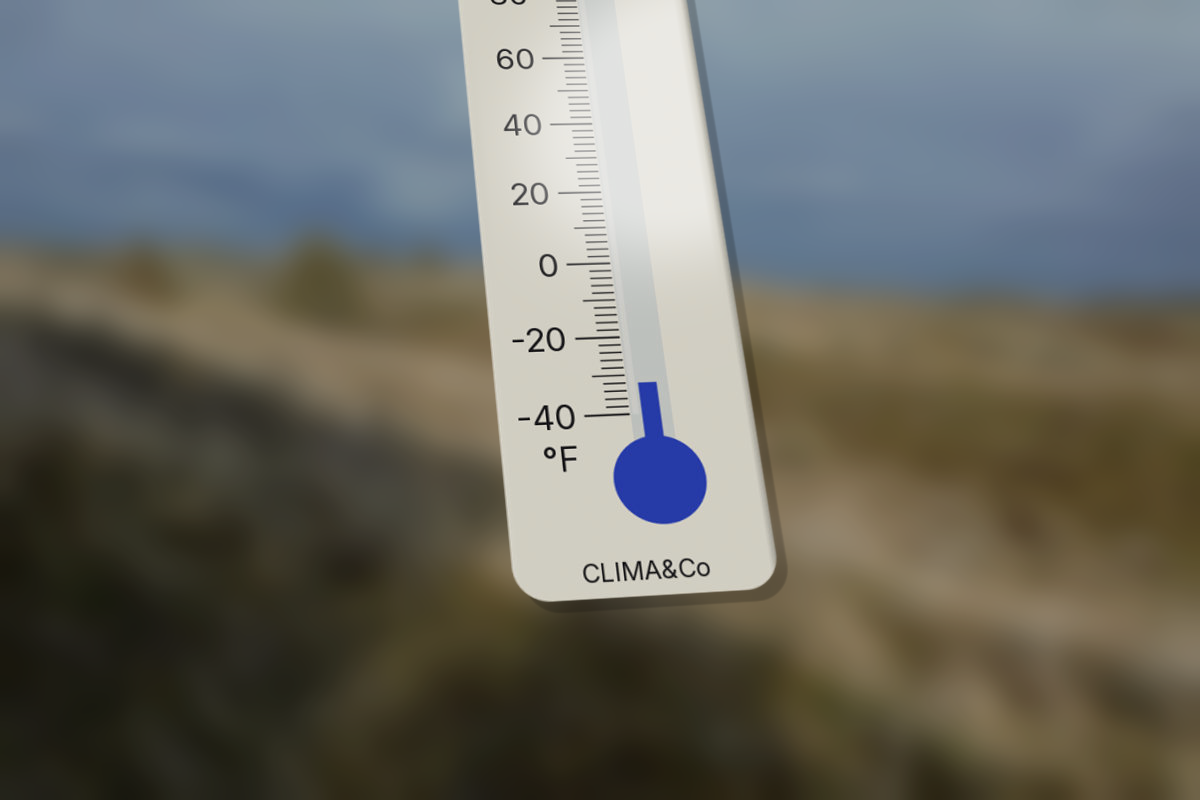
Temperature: -32; °F
